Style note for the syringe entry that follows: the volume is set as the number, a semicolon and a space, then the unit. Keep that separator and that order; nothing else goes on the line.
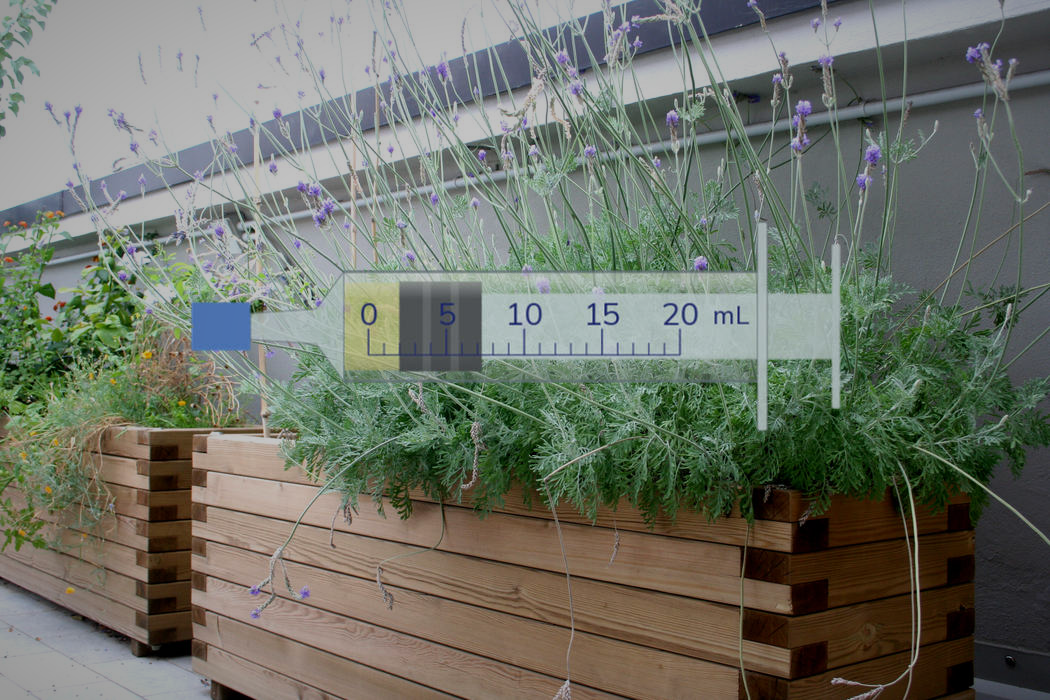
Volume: 2; mL
